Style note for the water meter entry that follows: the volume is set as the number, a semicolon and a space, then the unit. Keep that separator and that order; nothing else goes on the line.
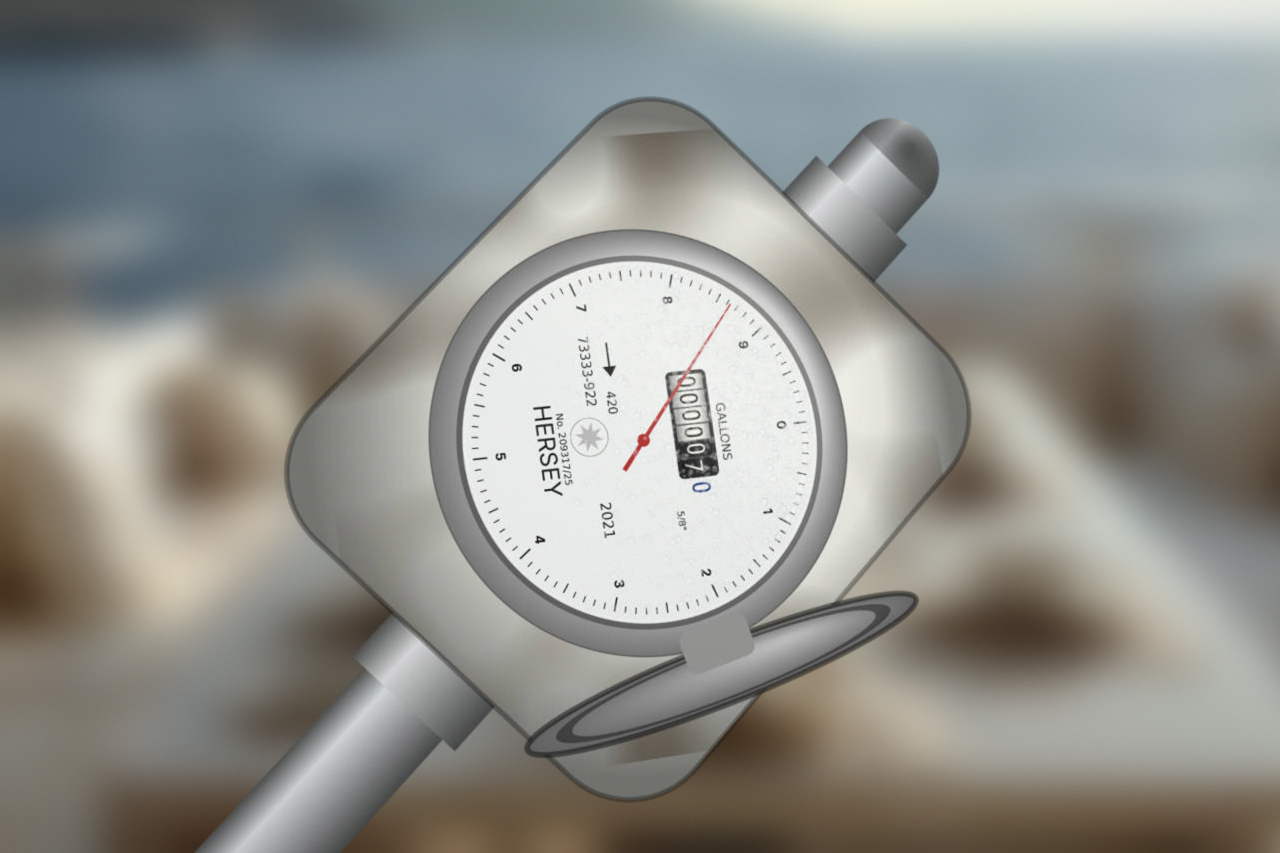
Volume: 68.6; gal
